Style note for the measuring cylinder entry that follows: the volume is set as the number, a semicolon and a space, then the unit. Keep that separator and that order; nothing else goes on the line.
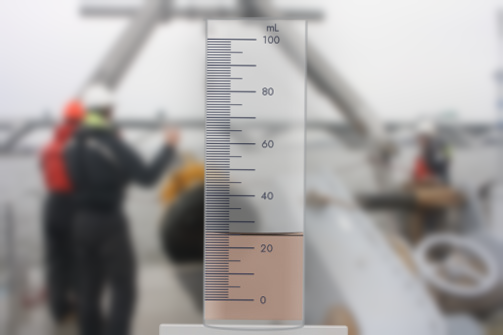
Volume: 25; mL
